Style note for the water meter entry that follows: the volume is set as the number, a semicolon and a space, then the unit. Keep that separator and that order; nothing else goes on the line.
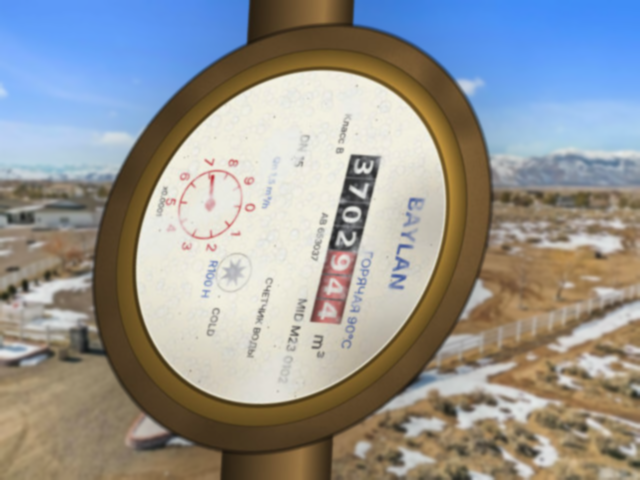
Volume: 3702.9447; m³
